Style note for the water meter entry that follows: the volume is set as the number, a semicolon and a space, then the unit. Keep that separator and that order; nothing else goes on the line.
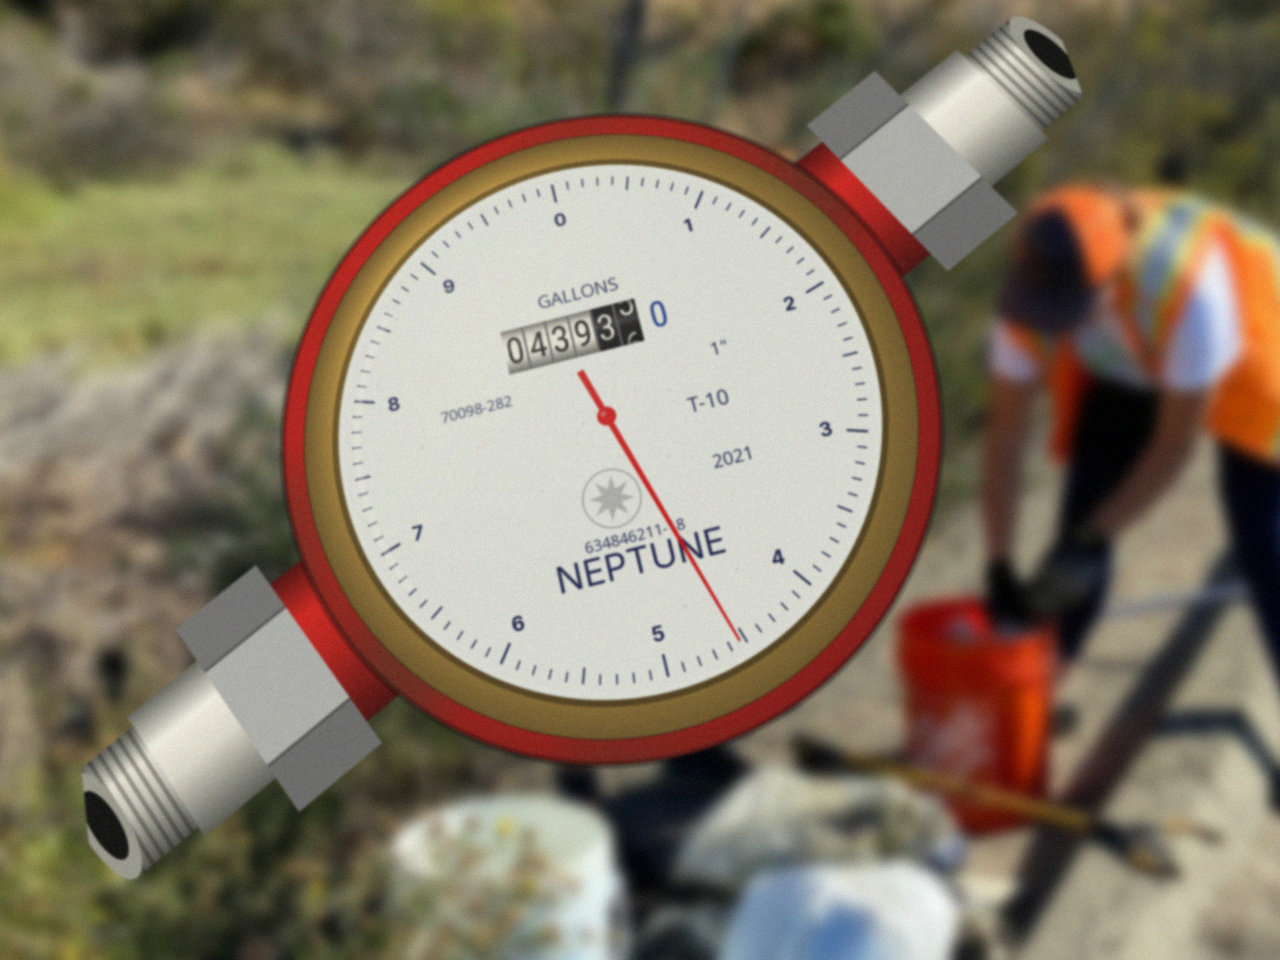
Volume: 439354.5; gal
